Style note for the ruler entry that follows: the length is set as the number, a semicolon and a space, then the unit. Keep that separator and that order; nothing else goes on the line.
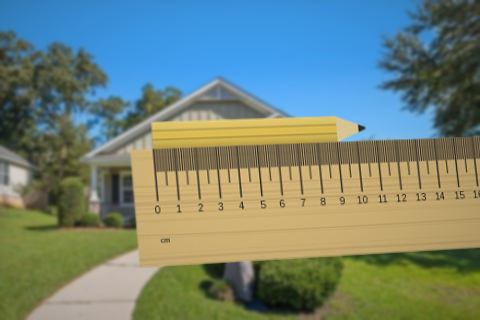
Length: 10.5; cm
